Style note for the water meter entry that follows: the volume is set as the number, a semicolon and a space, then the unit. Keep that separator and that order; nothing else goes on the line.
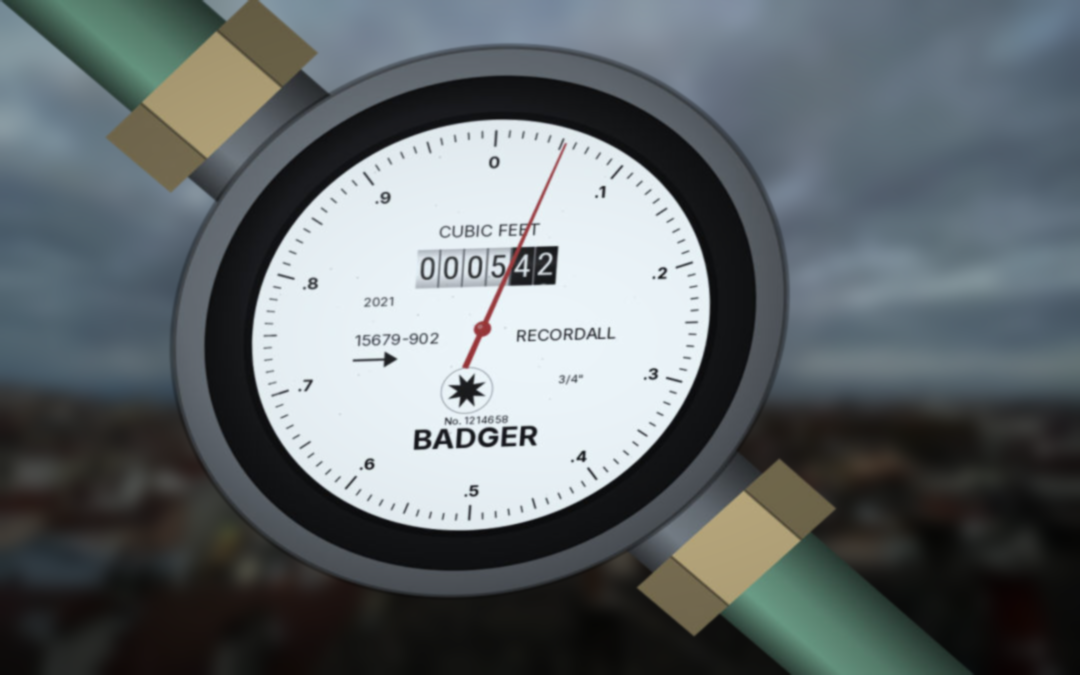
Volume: 542.05; ft³
